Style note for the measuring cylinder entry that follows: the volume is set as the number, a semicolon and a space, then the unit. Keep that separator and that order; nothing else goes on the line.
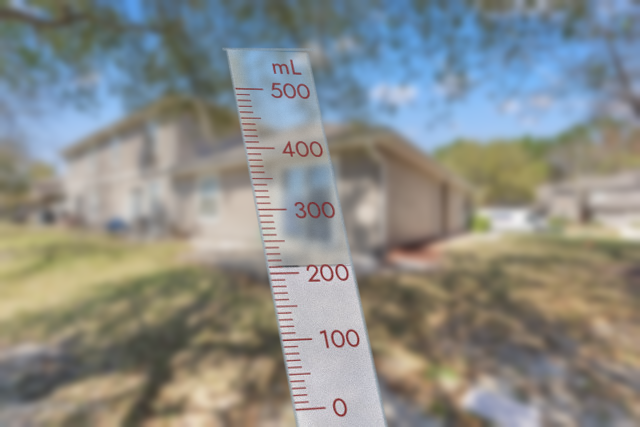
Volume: 210; mL
